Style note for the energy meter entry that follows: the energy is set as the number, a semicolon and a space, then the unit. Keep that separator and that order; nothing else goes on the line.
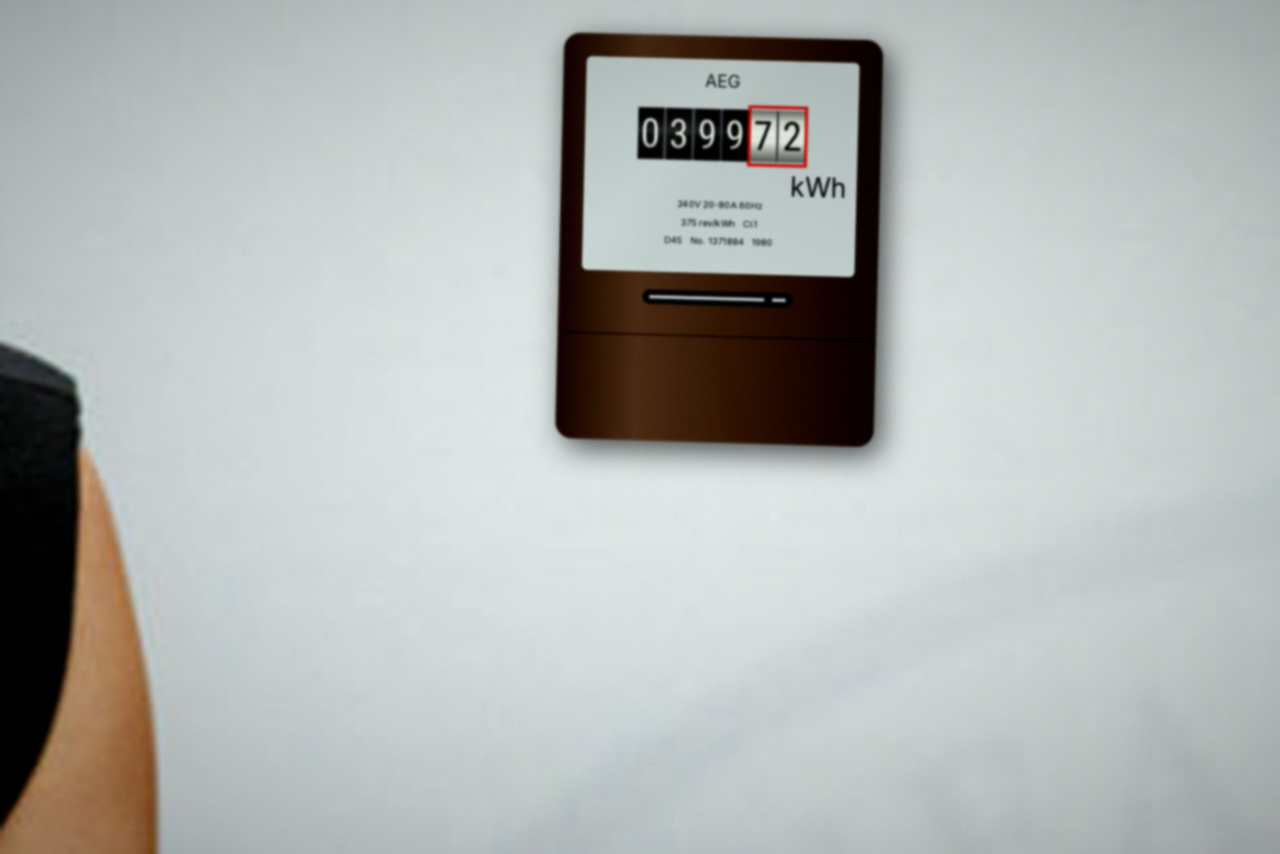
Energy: 399.72; kWh
